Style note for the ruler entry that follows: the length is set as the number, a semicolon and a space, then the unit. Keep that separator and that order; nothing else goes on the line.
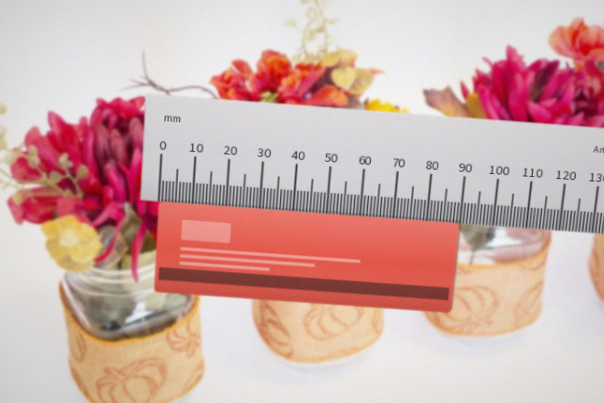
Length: 90; mm
